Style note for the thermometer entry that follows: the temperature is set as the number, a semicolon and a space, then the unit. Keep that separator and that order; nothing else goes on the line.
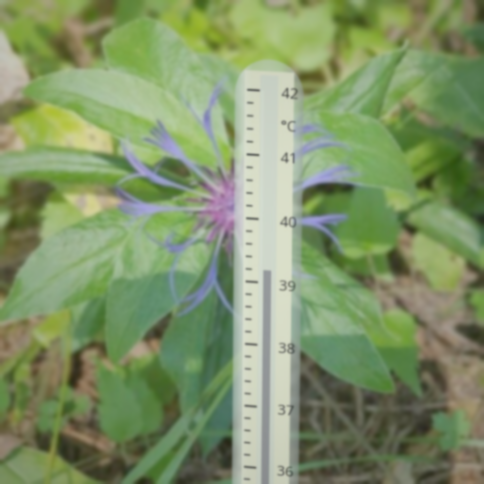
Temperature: 39.2; °C
